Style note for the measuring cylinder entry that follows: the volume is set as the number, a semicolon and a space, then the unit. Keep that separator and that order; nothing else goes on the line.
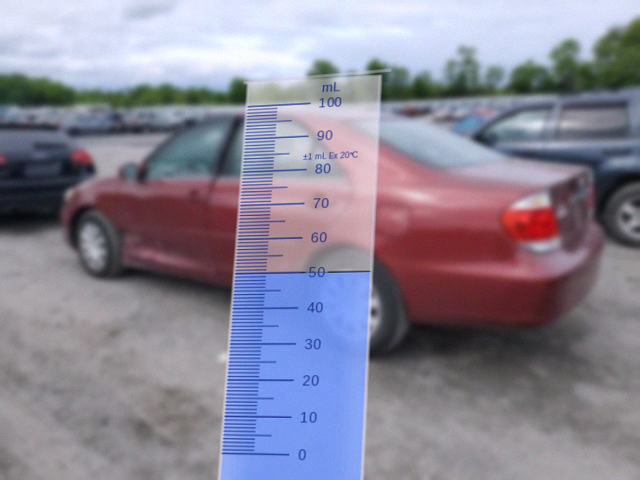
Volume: 50; mL
